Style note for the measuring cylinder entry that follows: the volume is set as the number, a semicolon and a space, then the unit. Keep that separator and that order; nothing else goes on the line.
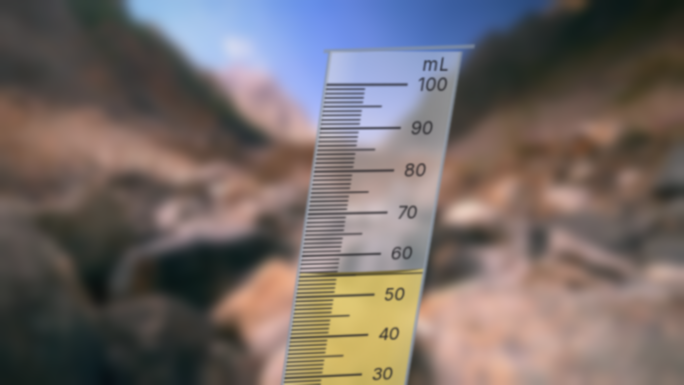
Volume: 55; mL
